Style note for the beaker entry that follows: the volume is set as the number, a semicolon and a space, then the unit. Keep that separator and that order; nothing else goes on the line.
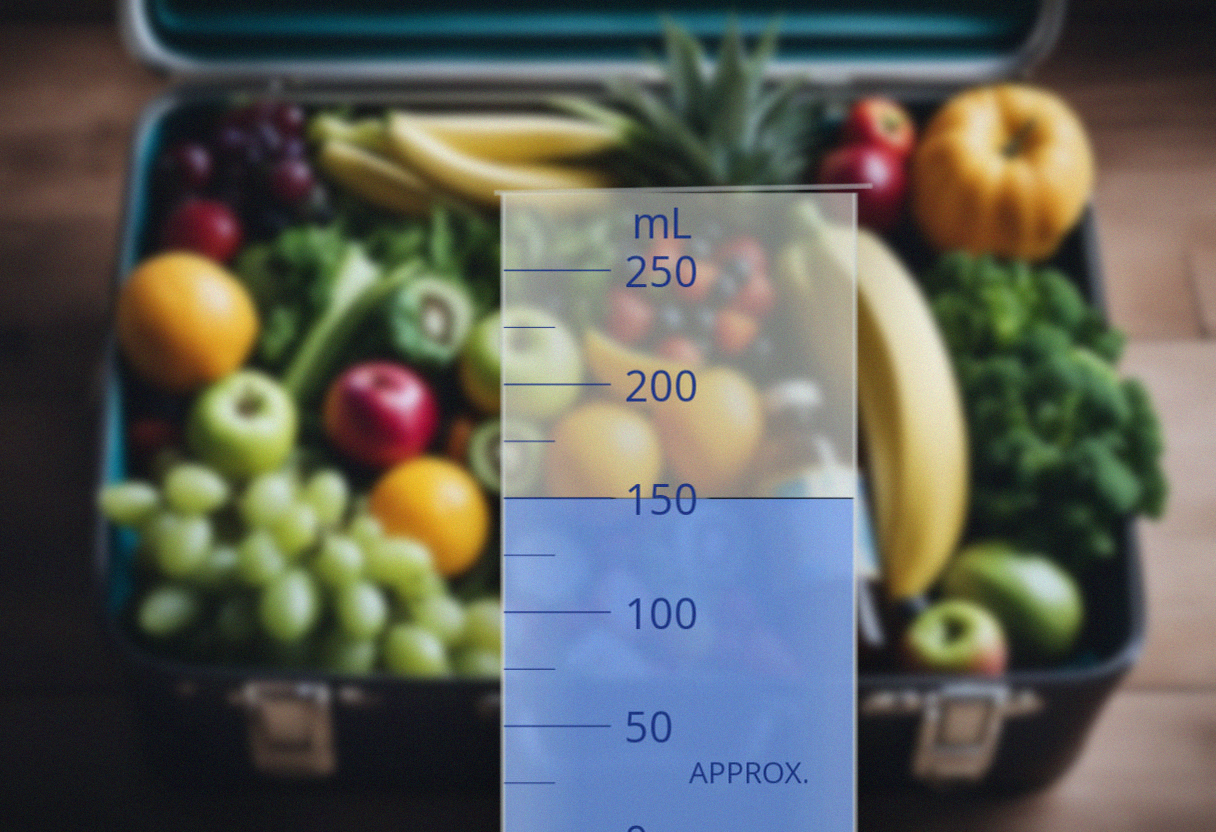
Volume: 150; mL
